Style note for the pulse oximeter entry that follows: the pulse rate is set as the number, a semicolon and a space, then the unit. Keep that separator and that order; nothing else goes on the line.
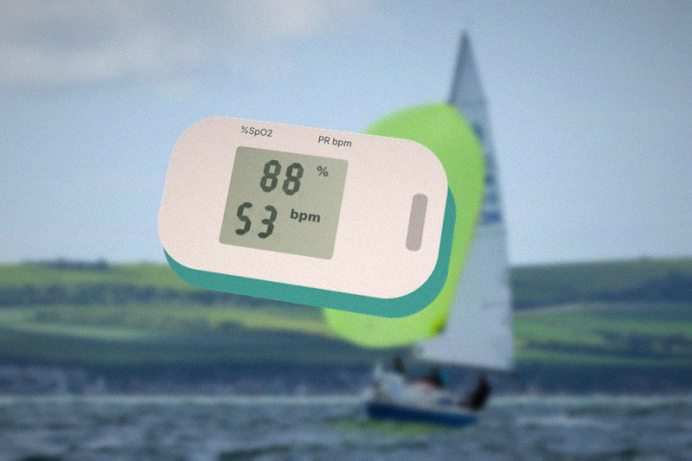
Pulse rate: 53; bpm
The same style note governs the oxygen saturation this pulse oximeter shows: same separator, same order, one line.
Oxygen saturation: 88; %
